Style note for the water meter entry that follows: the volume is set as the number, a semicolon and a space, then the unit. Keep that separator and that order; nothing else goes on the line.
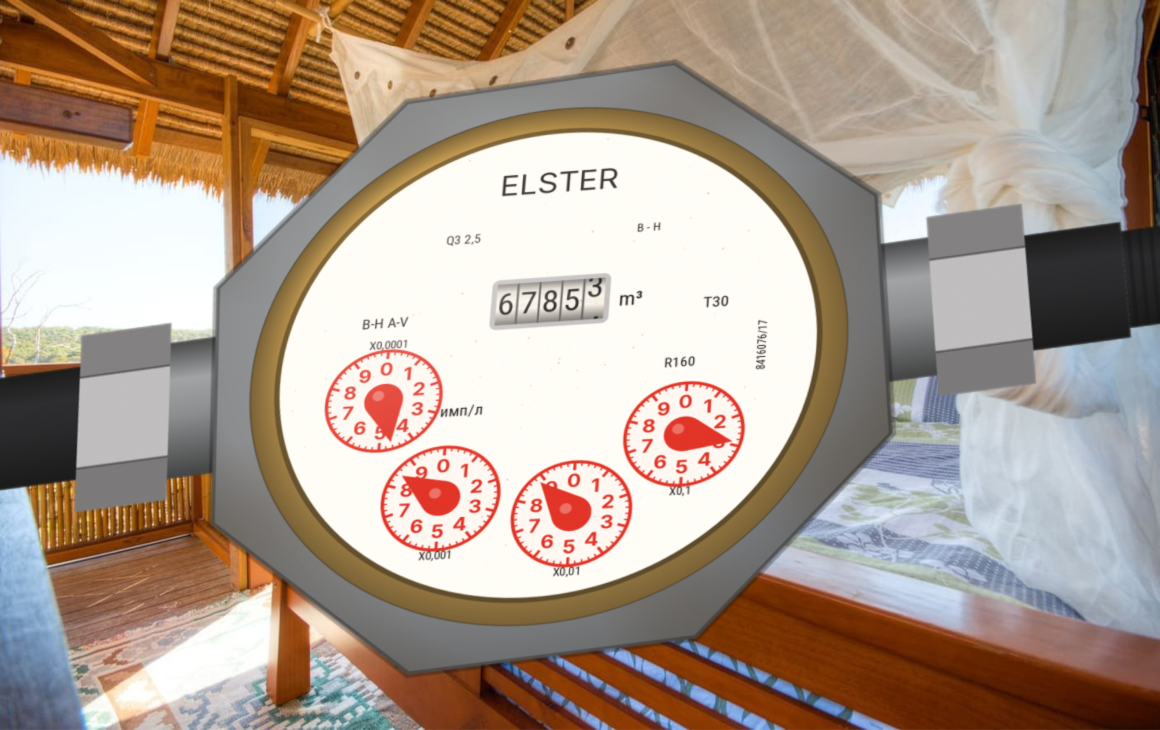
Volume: 67853.2884; m³
